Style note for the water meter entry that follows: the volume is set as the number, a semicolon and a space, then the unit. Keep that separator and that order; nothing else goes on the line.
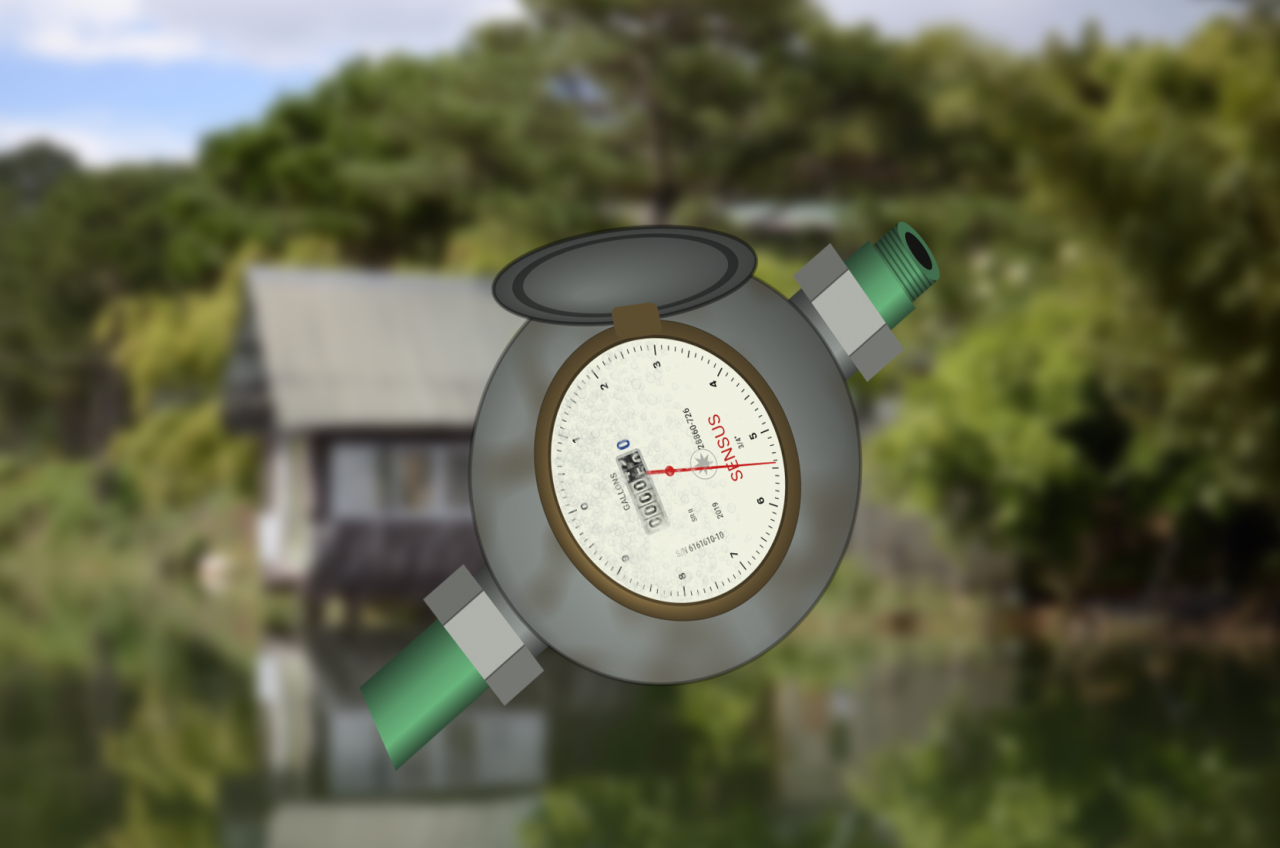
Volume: 495.4; gal
